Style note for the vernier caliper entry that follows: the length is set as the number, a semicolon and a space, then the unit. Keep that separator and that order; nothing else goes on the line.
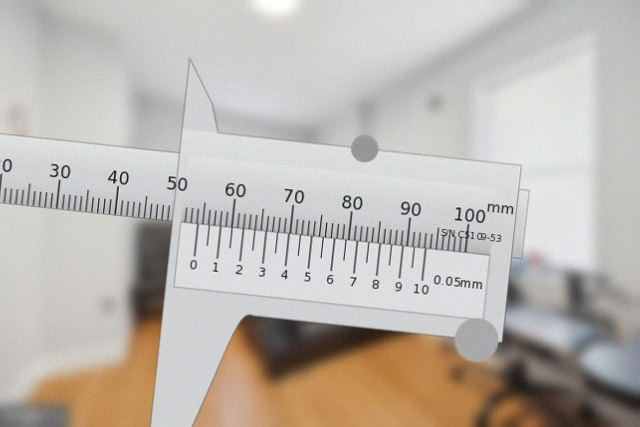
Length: 54.2; mm
